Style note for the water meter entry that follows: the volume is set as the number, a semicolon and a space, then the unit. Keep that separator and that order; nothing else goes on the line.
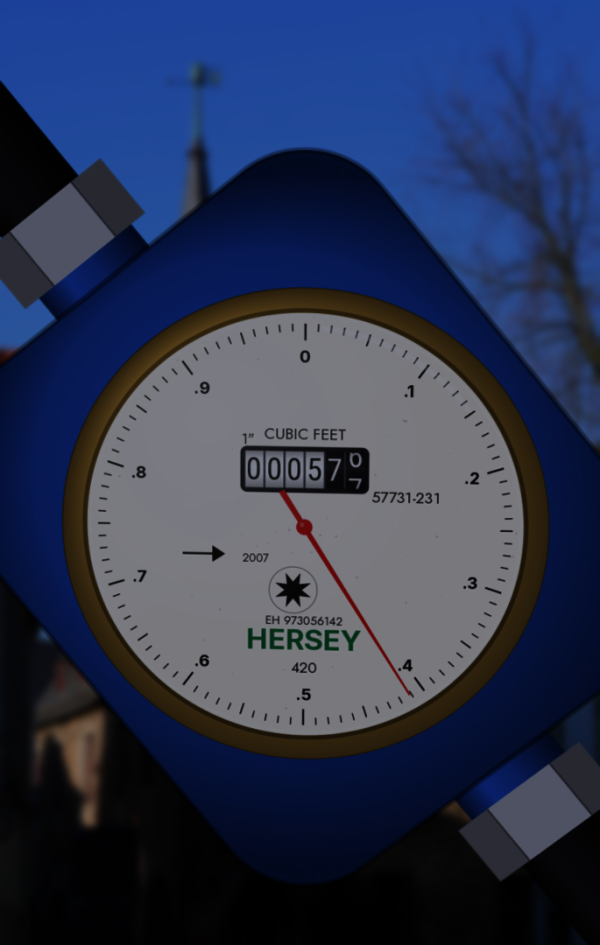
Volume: 576.41; ft³
